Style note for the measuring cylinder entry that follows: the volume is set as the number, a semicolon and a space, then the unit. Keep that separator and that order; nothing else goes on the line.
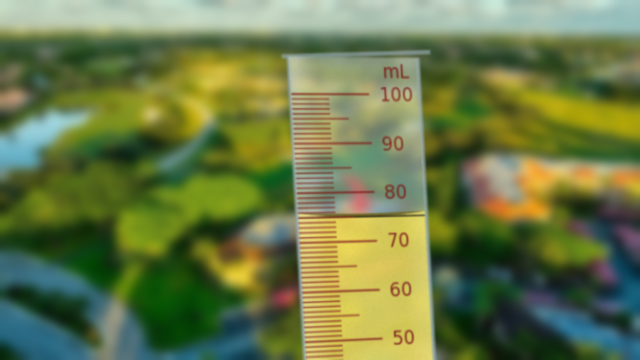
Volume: 75; mL
